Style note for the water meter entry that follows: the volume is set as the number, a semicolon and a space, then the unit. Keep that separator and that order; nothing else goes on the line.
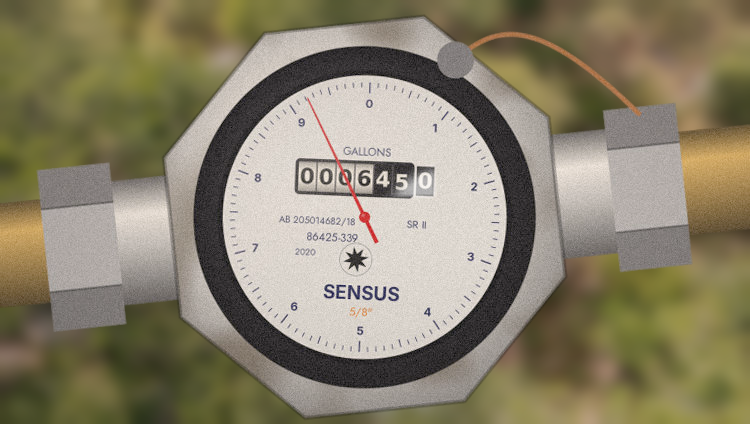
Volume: 6449.2; gal
